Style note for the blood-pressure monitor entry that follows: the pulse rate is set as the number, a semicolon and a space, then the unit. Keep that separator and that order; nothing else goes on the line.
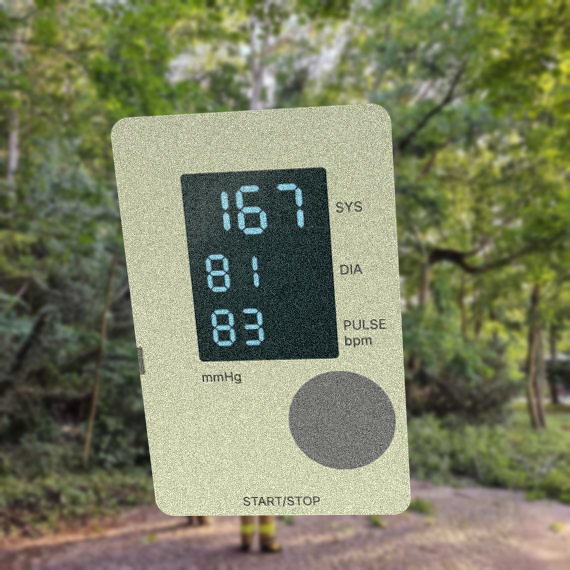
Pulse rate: 83; bpm
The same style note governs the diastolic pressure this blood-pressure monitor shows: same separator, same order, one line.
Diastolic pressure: 81; mmHg
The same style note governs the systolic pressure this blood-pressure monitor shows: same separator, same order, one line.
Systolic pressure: 167; mmHg
